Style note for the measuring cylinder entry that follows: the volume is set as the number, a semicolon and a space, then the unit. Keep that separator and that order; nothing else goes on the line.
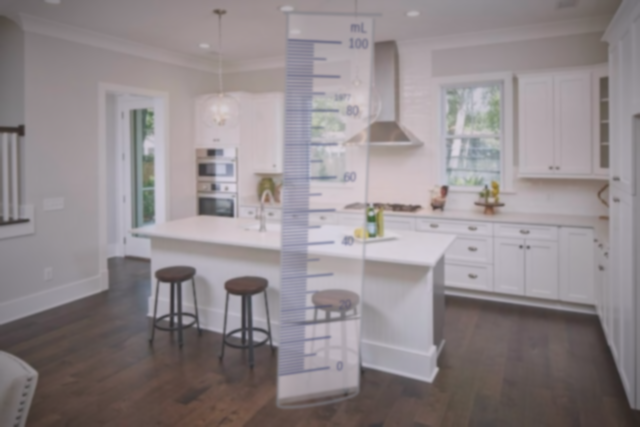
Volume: 15; mL
